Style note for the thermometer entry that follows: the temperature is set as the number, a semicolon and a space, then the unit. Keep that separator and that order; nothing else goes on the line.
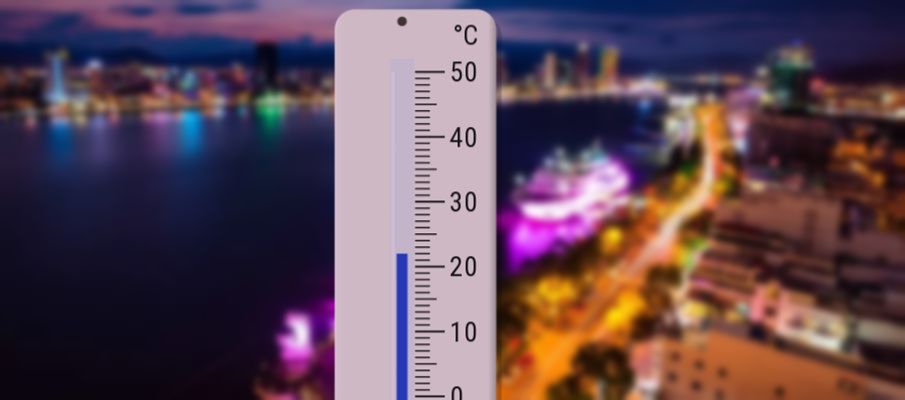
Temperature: 22; °C
